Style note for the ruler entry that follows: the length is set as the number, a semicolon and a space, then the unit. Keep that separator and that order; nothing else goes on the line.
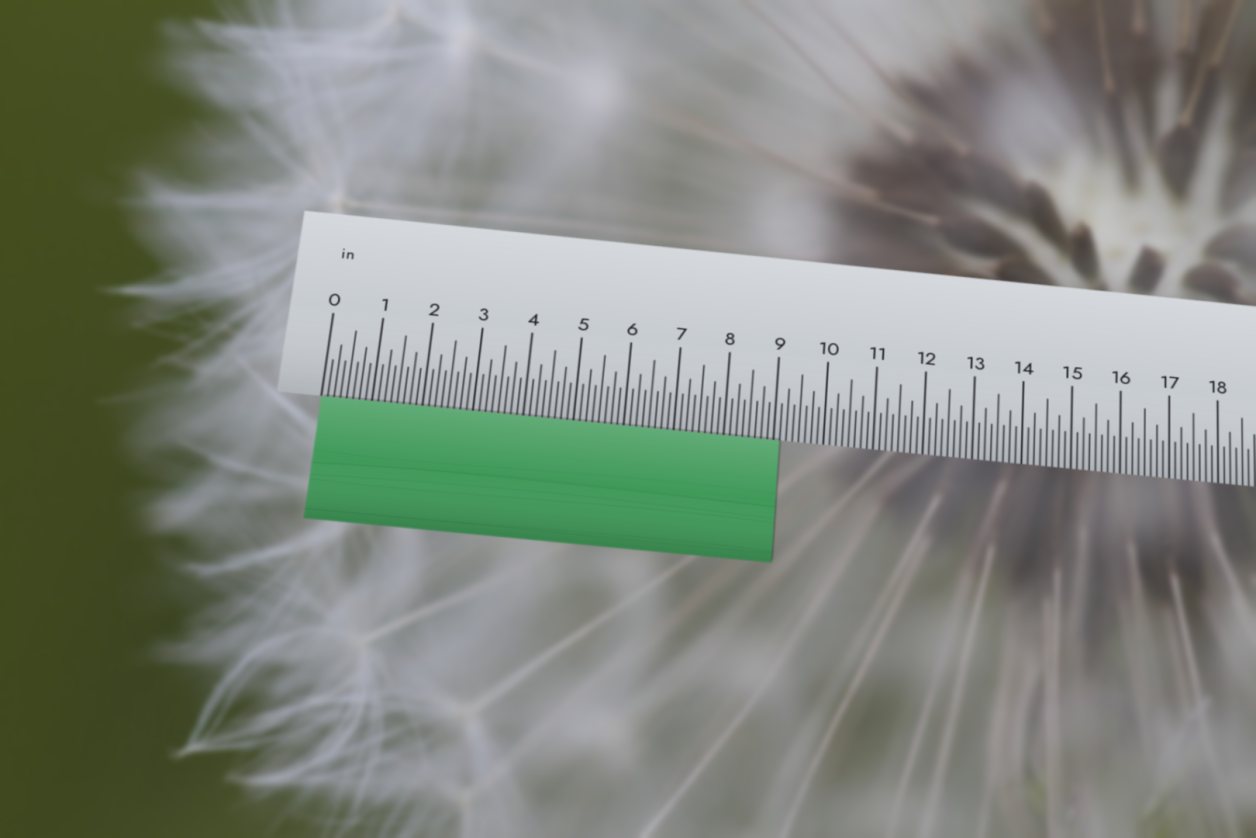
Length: 9.125; in
